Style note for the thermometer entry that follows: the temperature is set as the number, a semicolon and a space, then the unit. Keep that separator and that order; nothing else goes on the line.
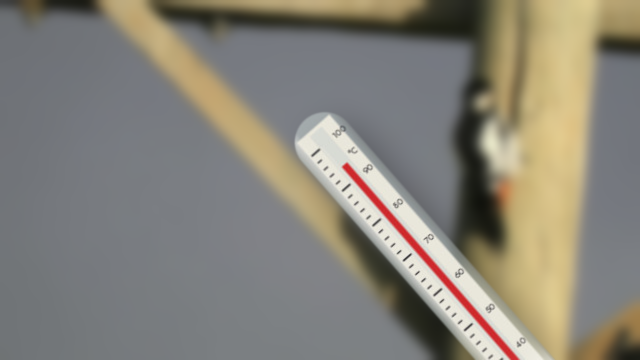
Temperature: 94; °C
